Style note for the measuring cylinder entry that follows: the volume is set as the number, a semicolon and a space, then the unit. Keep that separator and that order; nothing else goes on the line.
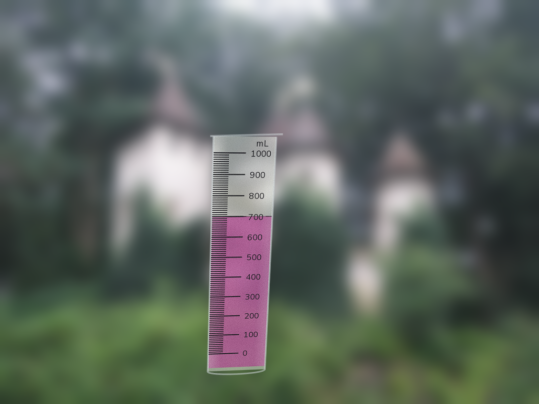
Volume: 700; mL
